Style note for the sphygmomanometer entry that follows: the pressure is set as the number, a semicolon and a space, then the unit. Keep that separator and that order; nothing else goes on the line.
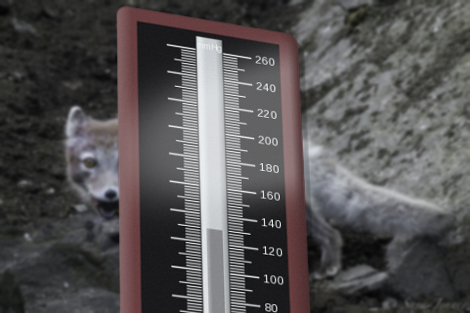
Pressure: 130; mmHg
